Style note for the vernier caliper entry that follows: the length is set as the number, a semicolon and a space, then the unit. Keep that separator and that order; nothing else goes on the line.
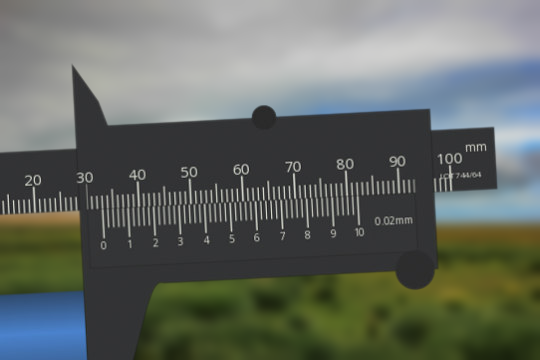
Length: 33.0; mm
